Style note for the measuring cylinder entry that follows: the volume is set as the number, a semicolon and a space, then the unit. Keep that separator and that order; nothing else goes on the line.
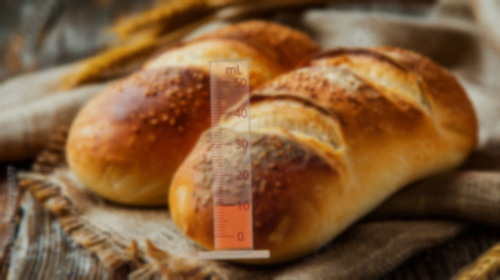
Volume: 10; mL
